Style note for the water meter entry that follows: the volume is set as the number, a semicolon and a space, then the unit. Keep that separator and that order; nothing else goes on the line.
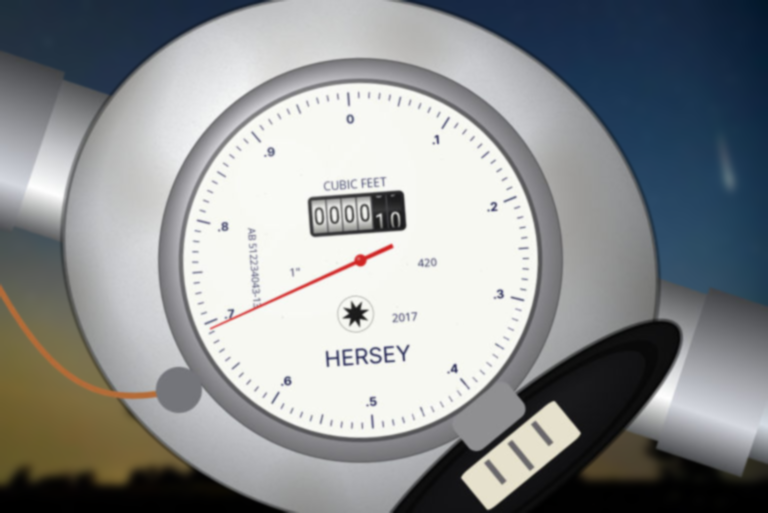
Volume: 9.69; ft³
